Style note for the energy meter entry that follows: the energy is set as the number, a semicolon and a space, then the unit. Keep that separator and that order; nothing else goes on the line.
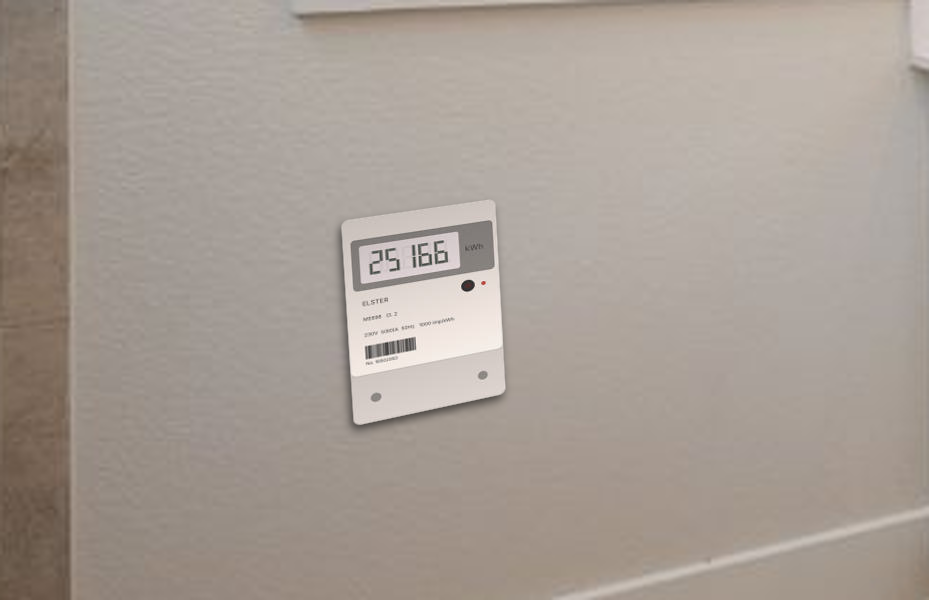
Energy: 25166; kWh
